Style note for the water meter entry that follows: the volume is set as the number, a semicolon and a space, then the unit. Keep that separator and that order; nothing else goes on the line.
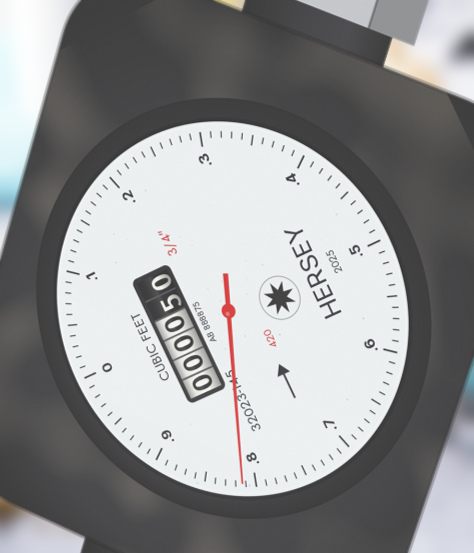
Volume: 49.81; ft³
